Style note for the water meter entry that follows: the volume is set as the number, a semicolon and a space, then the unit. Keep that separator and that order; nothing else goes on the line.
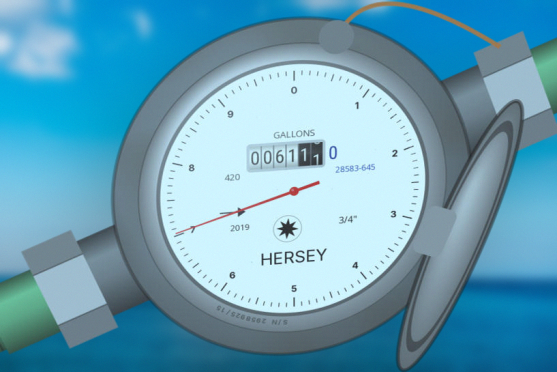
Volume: 61107.0; gal
